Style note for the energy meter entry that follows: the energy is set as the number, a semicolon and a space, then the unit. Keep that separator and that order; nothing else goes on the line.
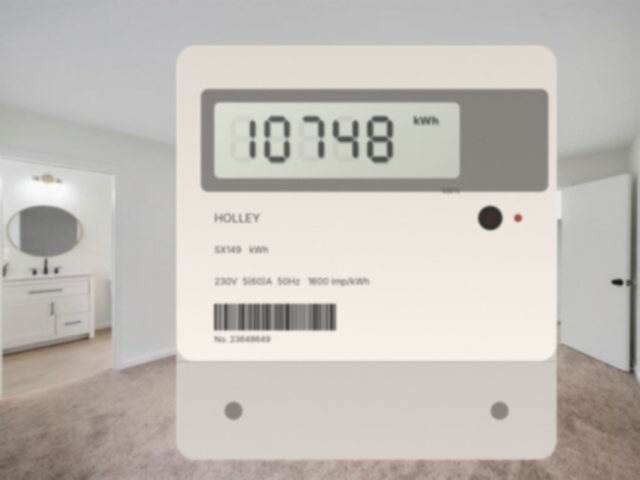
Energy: 10748; kWh
